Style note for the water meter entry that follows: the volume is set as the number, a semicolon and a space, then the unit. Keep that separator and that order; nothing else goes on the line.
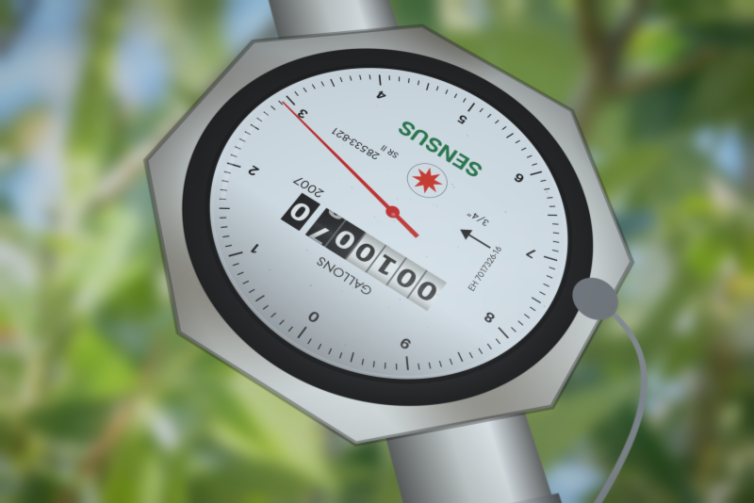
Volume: 10072.9; gal
